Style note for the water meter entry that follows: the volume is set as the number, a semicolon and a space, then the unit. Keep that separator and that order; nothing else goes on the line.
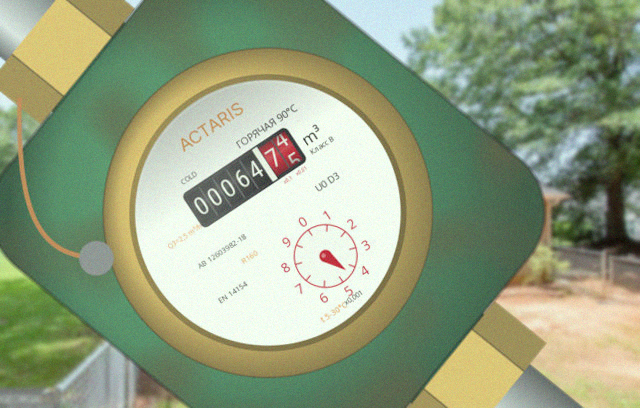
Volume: 64.744; m³
